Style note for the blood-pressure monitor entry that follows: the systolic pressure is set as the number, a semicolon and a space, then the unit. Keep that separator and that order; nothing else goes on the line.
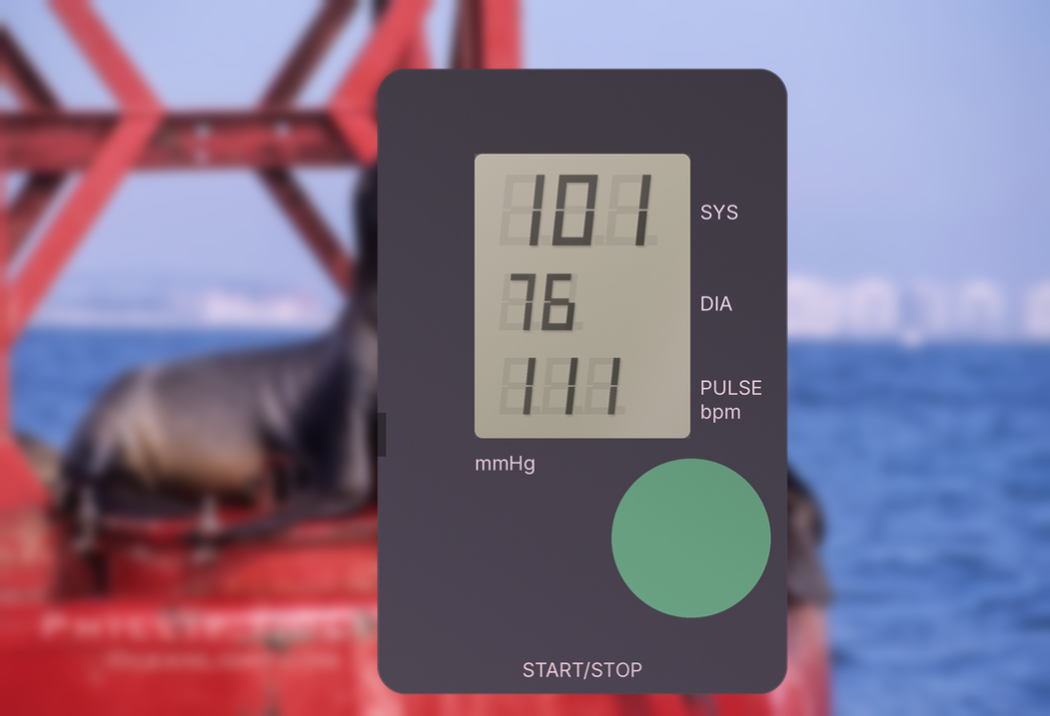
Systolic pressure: 101; mmHg
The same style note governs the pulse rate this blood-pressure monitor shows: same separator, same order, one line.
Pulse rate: 111; bpm
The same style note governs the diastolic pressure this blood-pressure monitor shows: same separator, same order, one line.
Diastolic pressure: 76; mmHg
